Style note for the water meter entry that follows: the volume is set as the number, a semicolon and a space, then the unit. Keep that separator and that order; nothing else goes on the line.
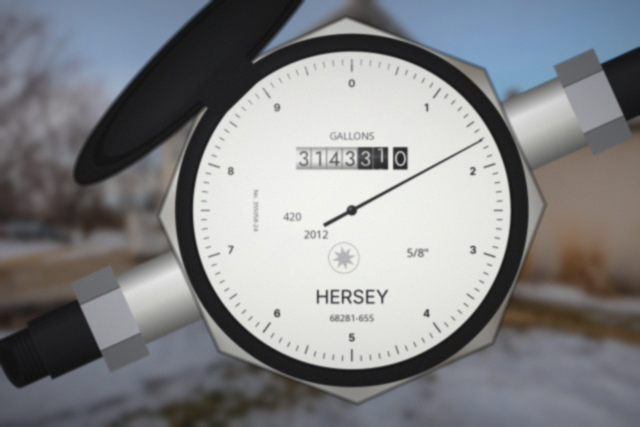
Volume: 3143311.7; gal
